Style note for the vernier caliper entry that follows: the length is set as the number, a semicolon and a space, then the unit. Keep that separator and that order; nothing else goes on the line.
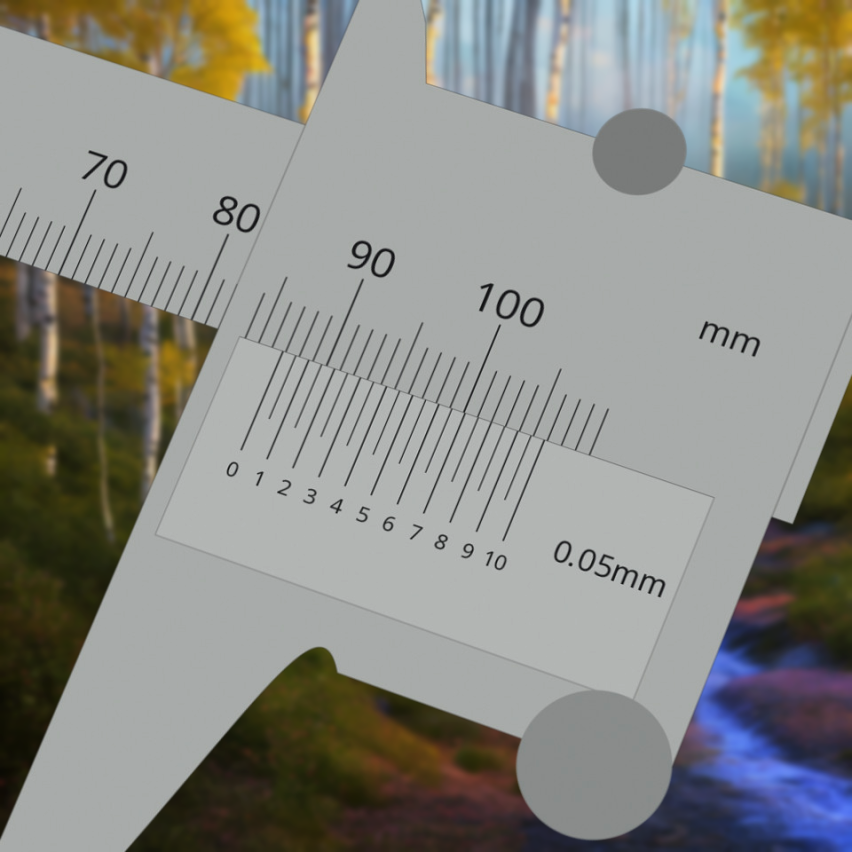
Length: 86.8; mm
